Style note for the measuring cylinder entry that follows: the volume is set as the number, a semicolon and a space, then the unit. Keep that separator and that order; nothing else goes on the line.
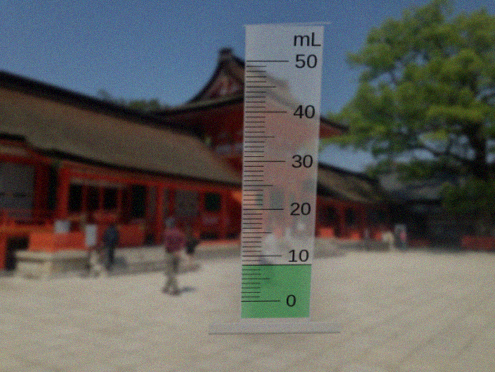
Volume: 8; mL
